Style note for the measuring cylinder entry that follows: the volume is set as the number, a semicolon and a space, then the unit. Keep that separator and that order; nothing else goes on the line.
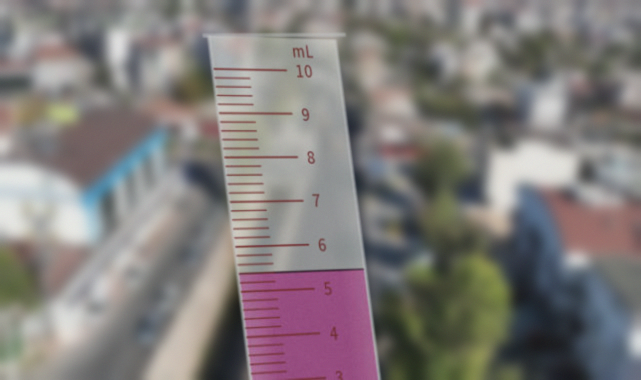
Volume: 5.4; mL
